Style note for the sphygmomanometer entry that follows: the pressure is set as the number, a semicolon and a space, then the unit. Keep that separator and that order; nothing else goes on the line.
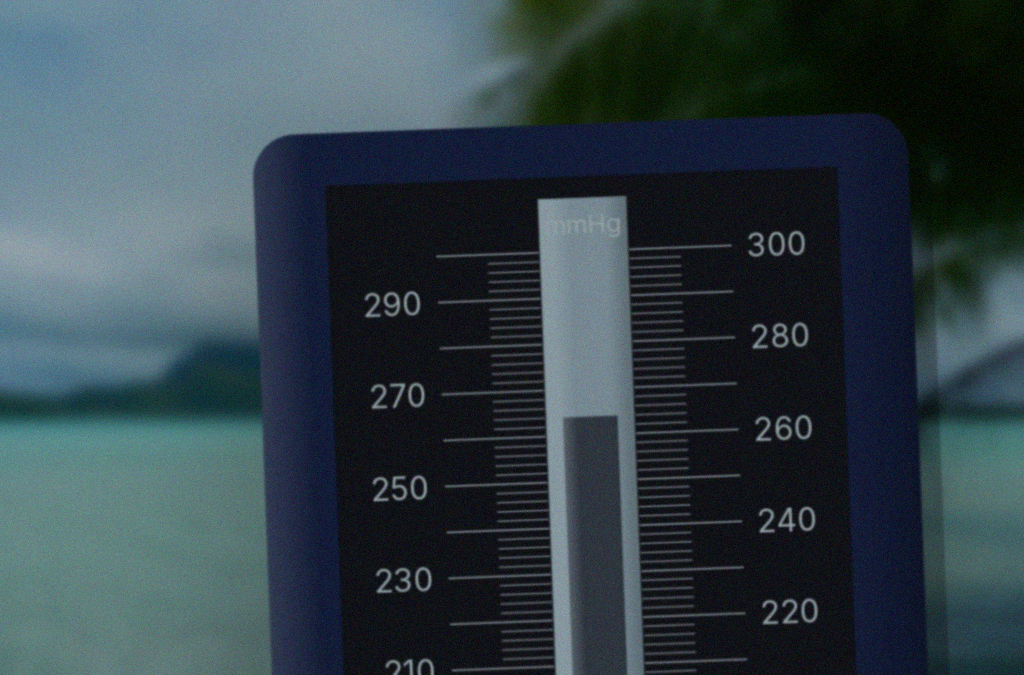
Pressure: 264; mmHg
